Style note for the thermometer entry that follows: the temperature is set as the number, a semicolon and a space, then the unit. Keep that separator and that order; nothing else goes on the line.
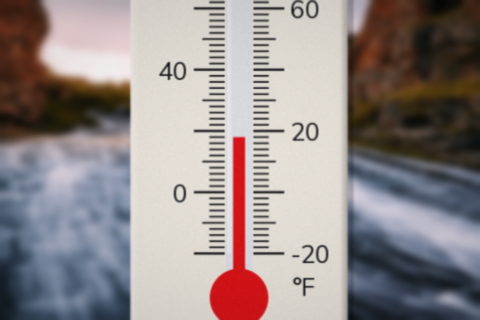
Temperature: 18; °F
